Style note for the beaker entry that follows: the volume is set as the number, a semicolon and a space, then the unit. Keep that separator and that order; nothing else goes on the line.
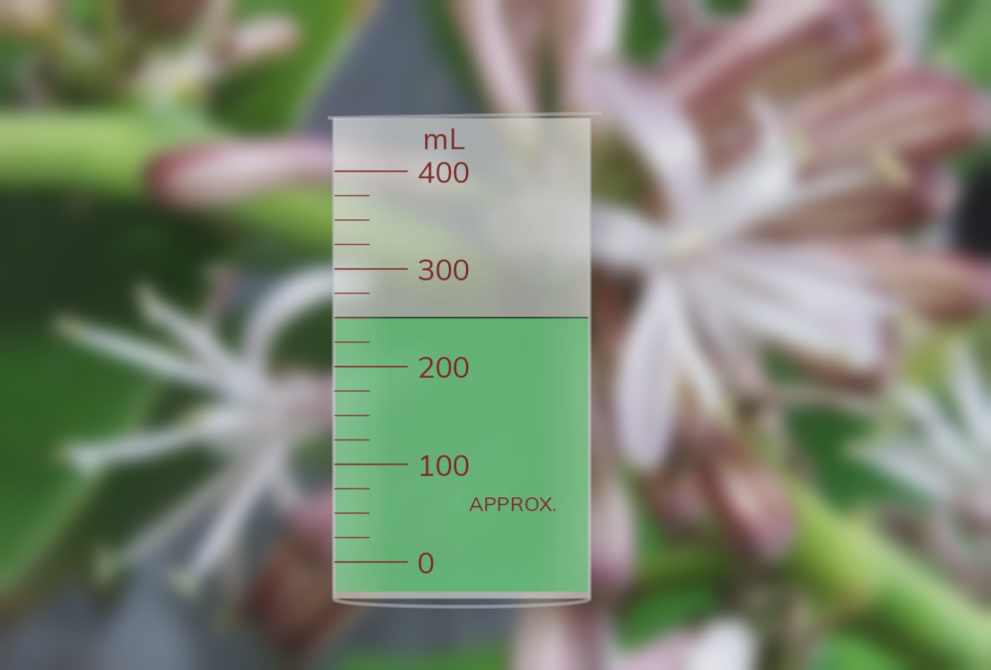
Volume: 250; mL
